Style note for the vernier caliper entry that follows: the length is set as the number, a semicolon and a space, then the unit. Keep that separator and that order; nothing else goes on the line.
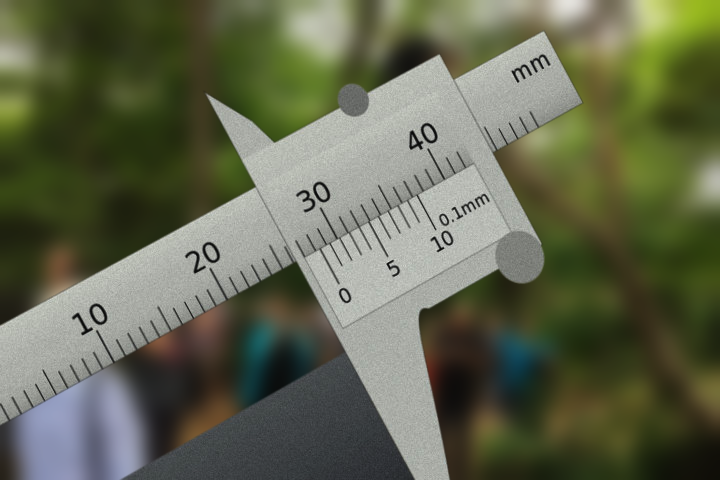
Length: 28.4; mm
